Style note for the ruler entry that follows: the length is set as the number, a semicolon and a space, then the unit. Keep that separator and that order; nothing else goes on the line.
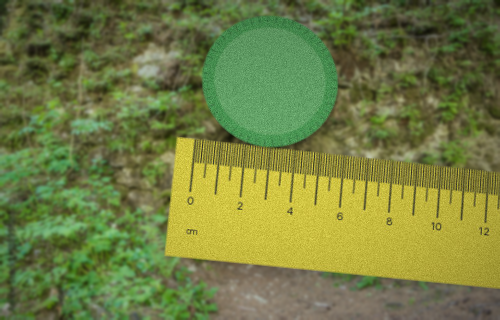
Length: 5.5; cm
